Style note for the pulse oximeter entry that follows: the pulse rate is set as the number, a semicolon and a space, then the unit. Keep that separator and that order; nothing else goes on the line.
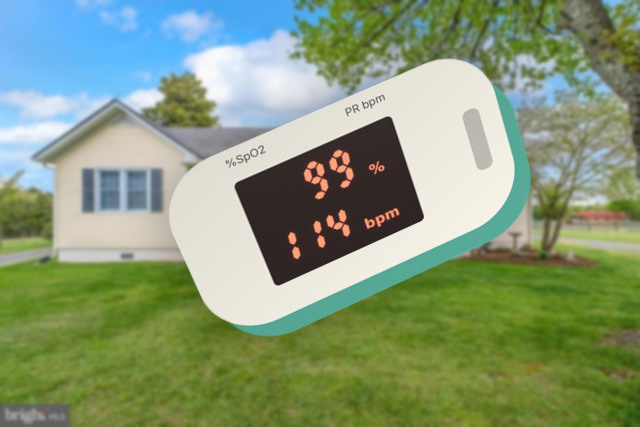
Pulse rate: 114; bpm
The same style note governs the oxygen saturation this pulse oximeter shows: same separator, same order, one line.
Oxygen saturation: 99; %
